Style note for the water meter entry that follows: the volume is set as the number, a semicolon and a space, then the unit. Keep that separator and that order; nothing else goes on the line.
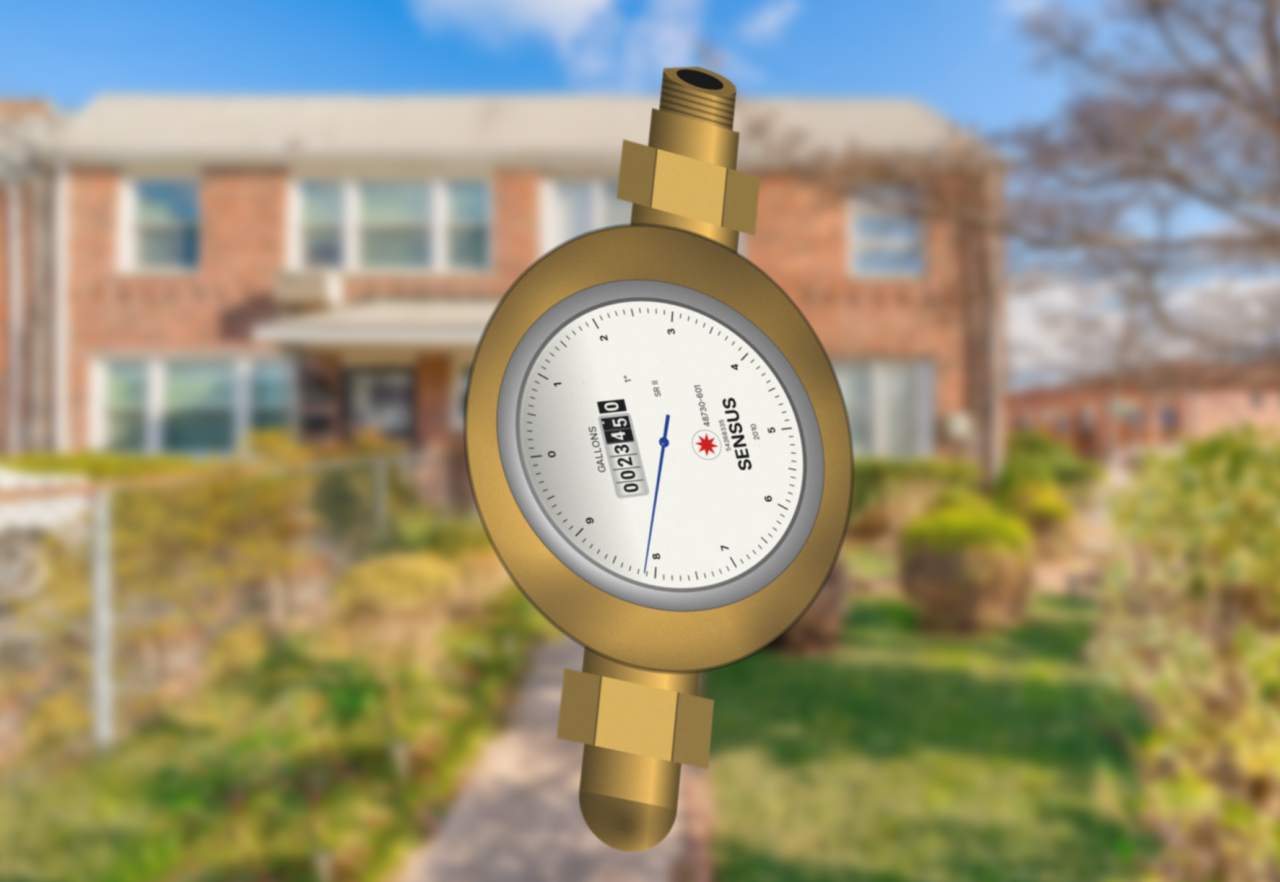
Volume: 23448.1; gal
